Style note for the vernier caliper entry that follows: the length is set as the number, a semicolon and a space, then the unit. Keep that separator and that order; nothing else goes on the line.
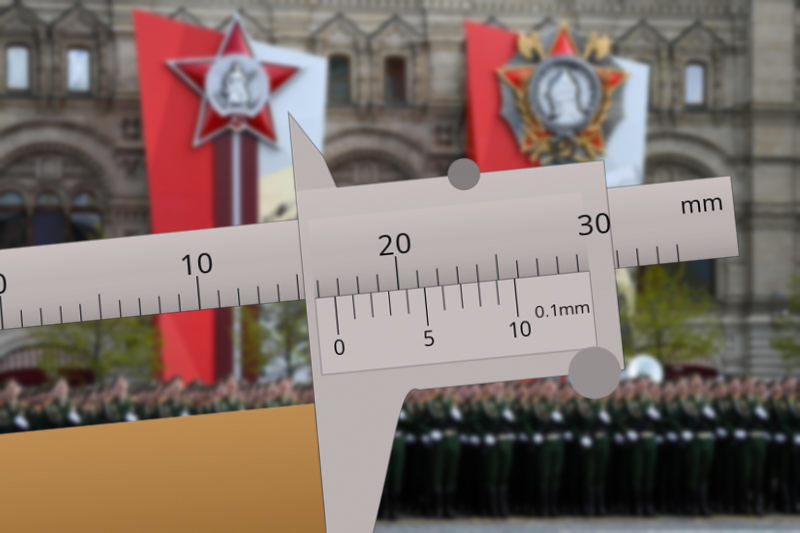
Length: 16.8; mm
